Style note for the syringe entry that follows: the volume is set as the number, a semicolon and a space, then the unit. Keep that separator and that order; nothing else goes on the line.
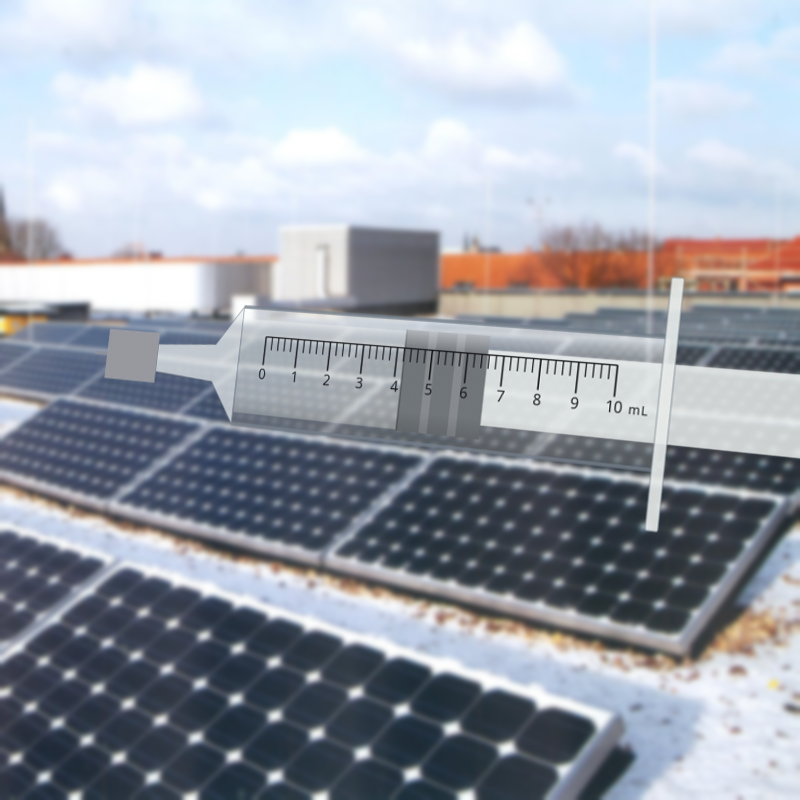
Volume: 4.2; mL
